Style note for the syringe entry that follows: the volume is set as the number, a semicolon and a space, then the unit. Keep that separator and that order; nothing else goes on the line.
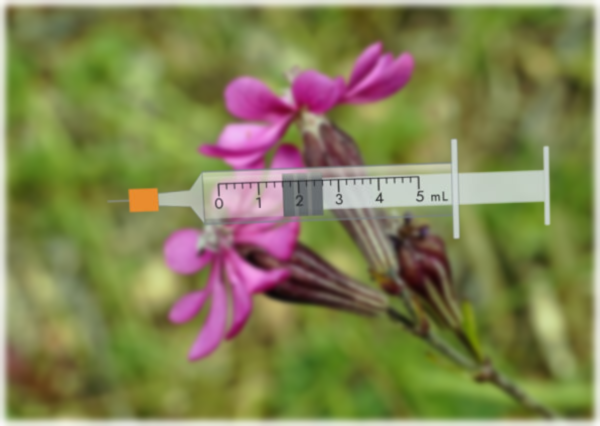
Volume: 1.6; mL
